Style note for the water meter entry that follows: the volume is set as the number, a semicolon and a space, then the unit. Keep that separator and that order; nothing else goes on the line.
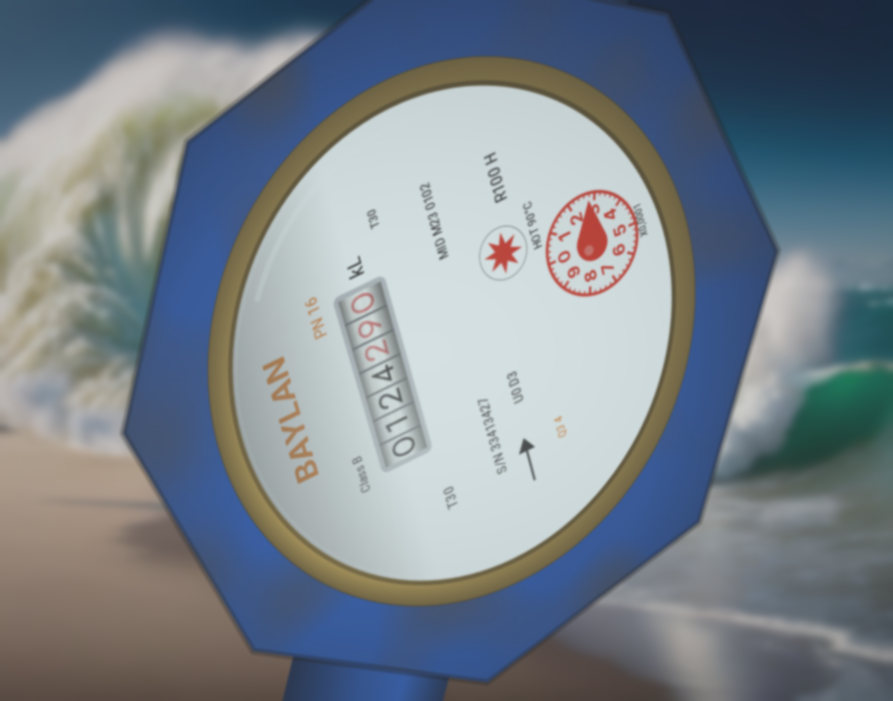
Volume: 124.2902; kL
